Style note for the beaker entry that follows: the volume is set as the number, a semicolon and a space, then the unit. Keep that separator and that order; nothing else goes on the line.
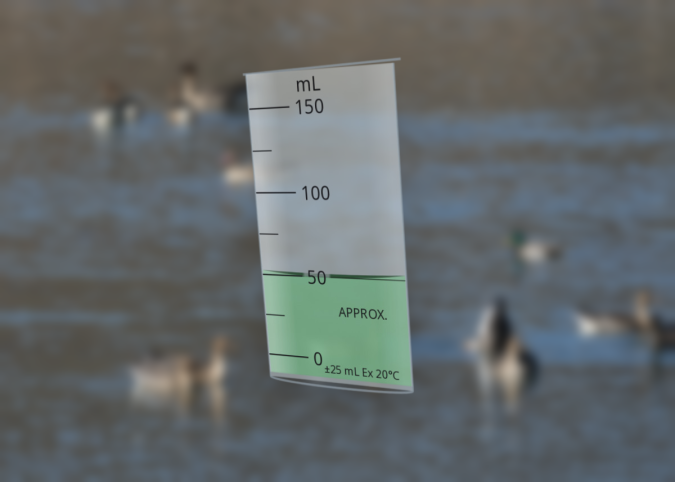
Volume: 50; mL
